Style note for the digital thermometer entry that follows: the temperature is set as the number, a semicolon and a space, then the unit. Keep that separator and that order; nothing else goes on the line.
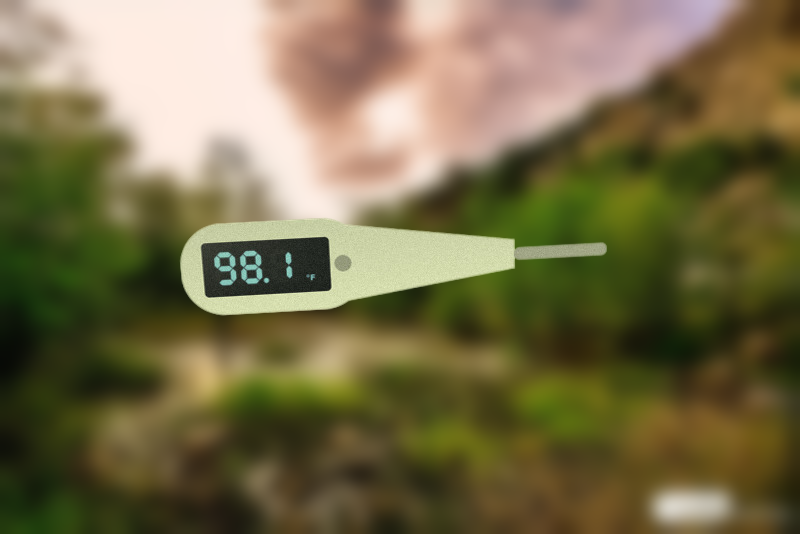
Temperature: 98.1; °F
